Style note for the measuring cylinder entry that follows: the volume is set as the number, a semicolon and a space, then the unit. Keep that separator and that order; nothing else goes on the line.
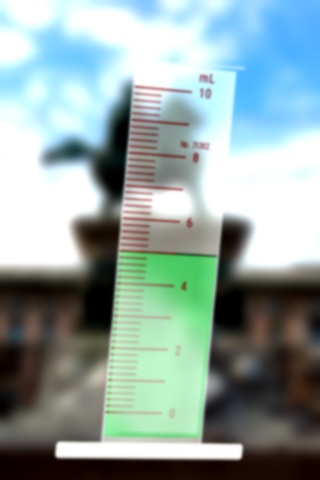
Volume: 5; mL
